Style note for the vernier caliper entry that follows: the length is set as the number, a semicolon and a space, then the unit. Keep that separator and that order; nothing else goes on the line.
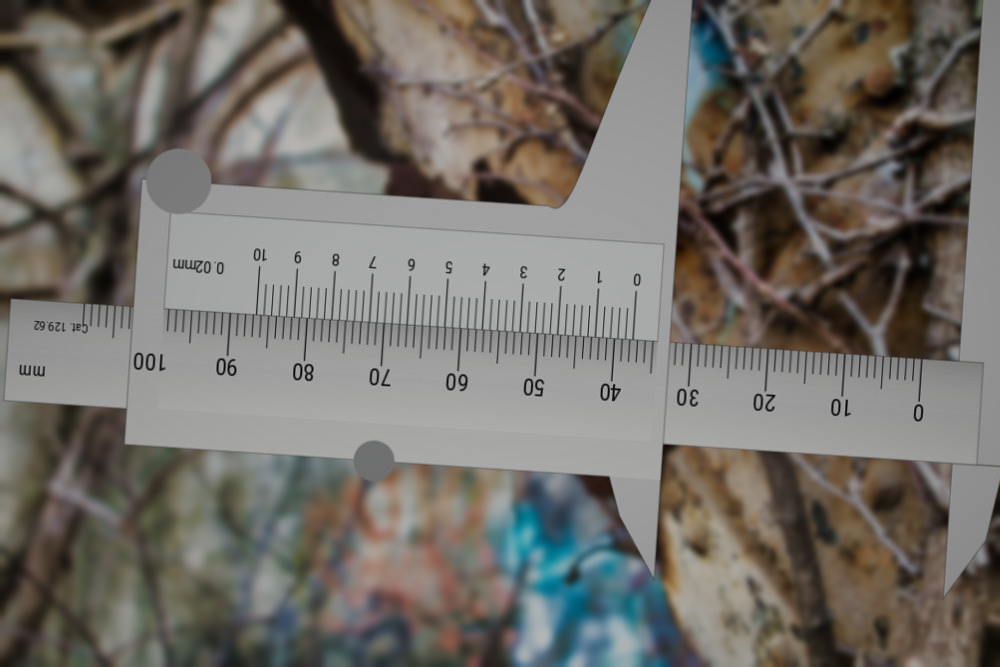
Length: 37.6; mm
